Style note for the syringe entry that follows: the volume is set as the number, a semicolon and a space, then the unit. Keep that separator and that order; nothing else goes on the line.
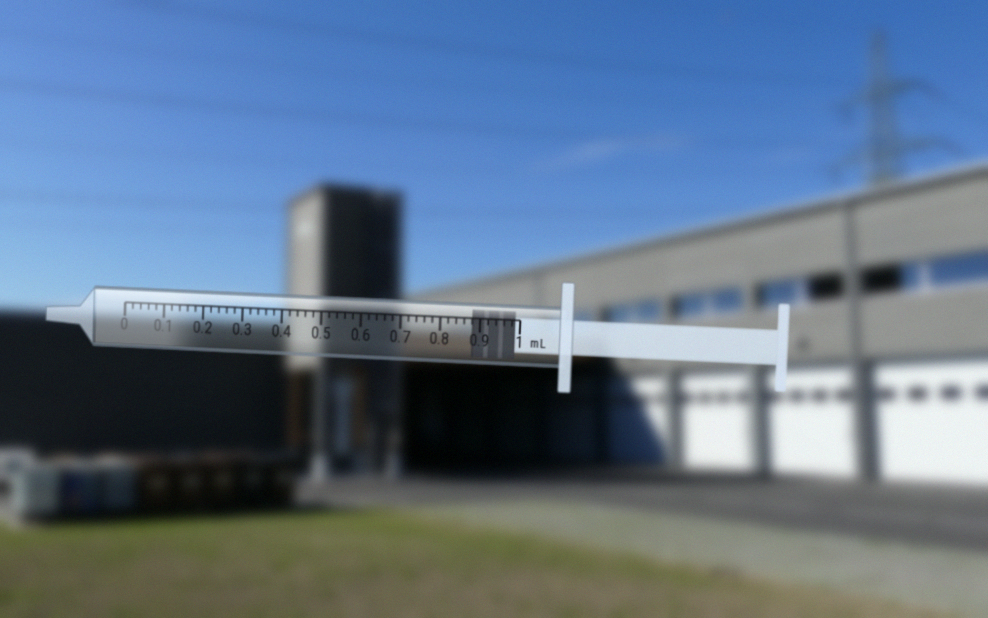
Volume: 0.88; mL
